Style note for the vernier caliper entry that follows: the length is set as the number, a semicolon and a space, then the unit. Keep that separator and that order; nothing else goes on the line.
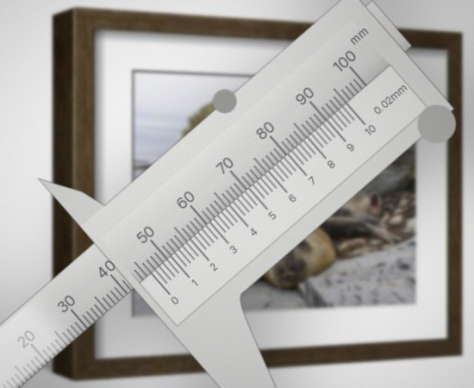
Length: 46.0; mm
